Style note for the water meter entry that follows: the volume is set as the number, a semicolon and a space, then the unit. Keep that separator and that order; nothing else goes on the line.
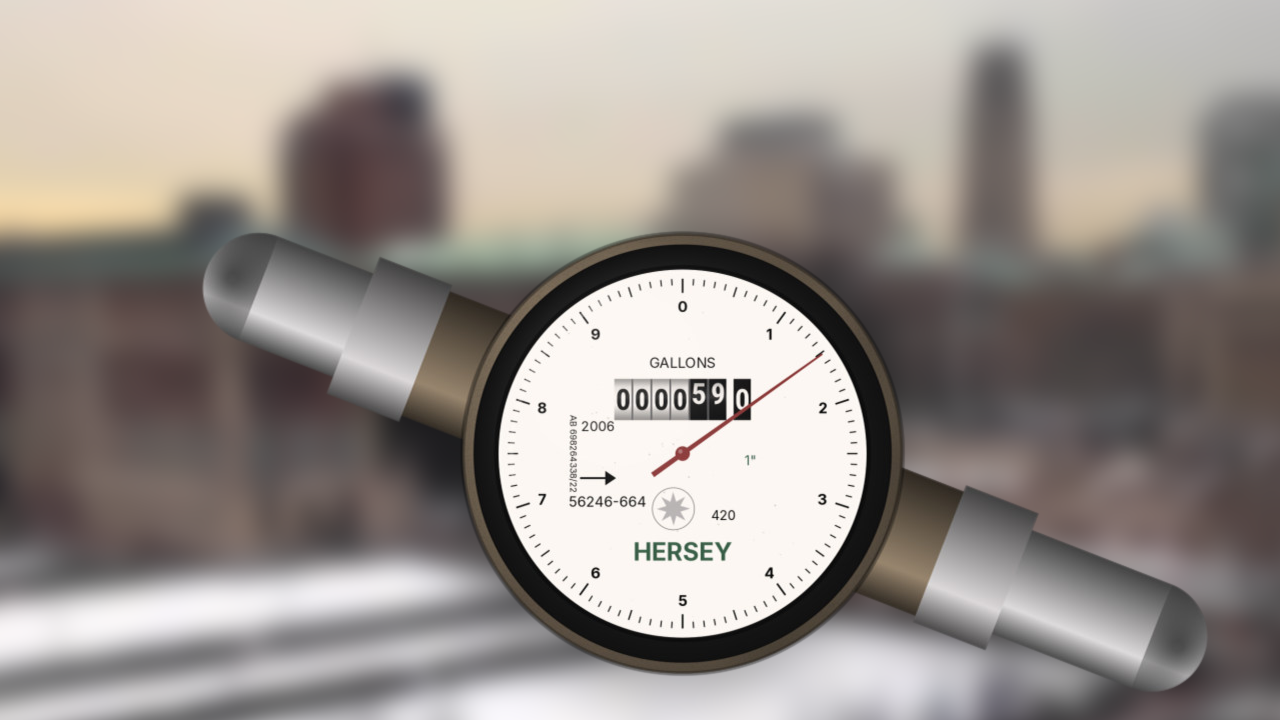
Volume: 591.5; gal
